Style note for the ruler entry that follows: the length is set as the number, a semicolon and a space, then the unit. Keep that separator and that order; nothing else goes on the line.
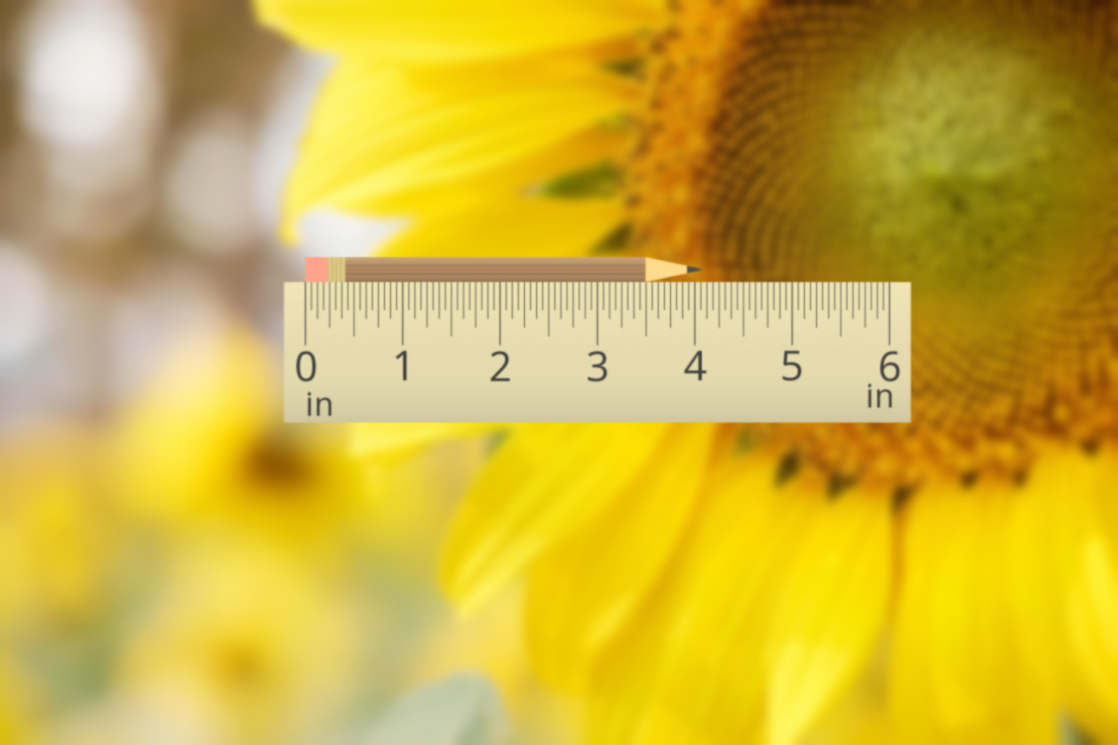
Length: 4.0625; in
